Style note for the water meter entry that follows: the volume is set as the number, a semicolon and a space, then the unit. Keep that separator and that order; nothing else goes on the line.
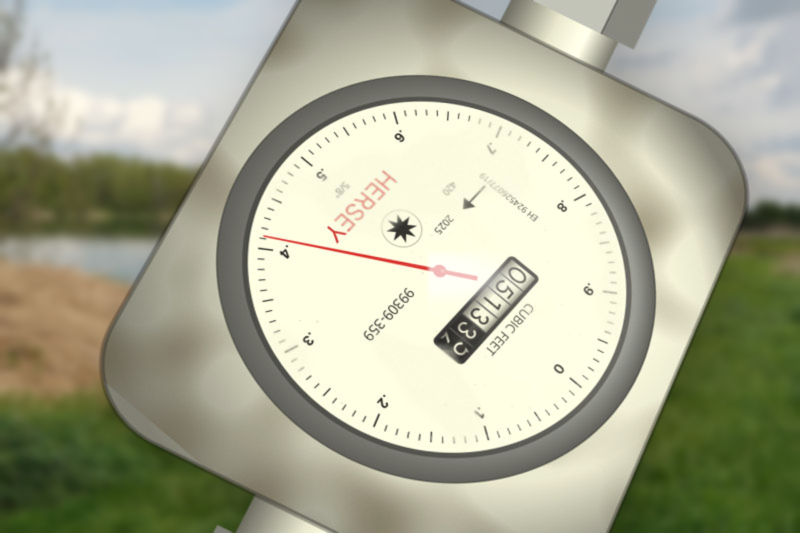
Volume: 51335.41; ft³
